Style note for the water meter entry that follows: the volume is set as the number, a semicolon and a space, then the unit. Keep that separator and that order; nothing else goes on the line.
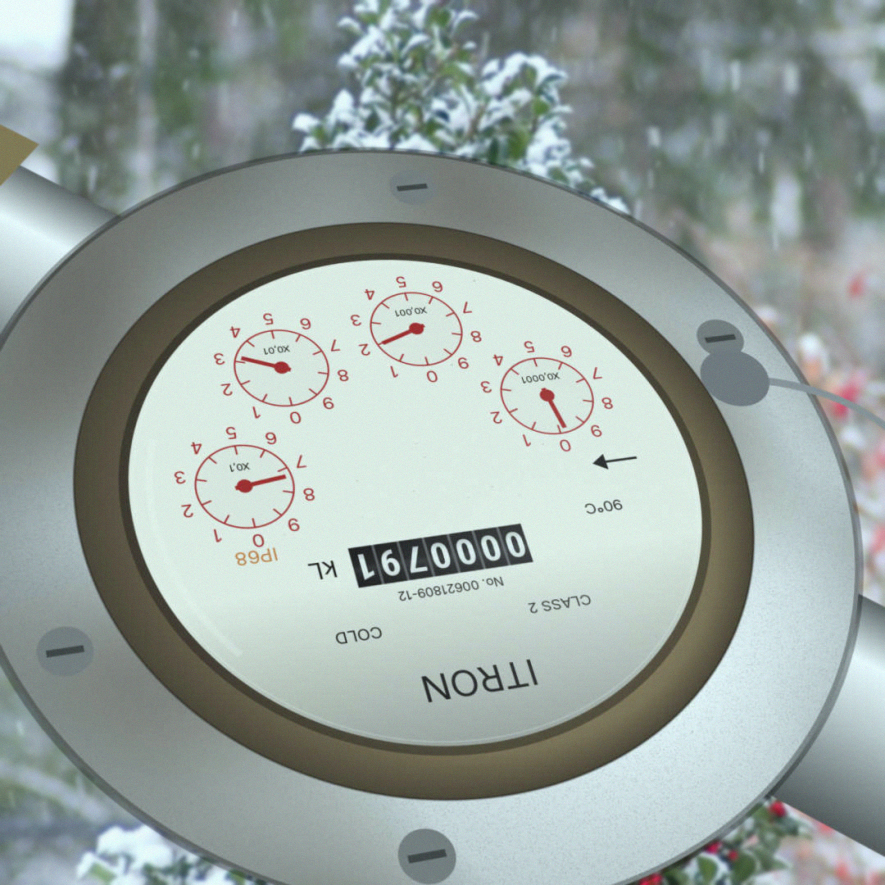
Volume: 791.7319; kL
